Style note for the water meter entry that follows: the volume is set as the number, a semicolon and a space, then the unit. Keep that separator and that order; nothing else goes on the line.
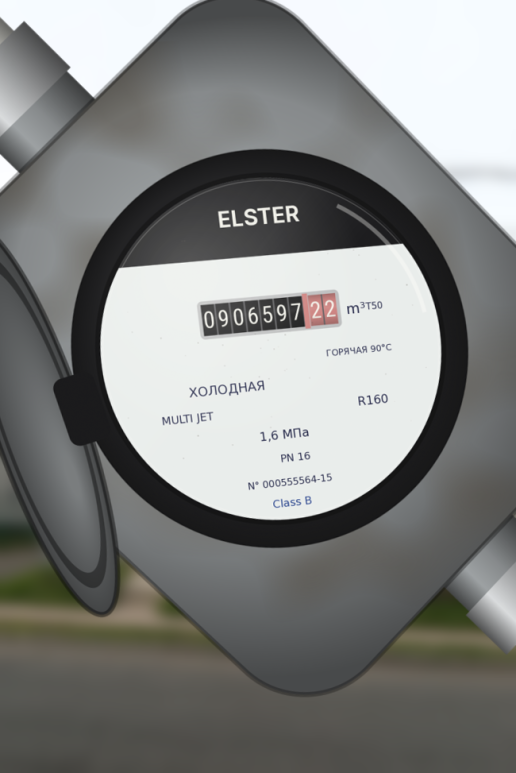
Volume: 906597.22; m³
